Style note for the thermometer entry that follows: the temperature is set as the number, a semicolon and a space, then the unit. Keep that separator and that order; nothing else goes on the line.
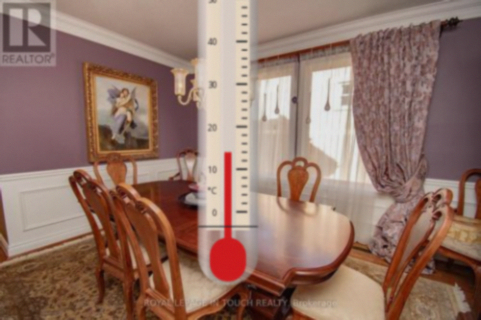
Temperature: 14; °C
